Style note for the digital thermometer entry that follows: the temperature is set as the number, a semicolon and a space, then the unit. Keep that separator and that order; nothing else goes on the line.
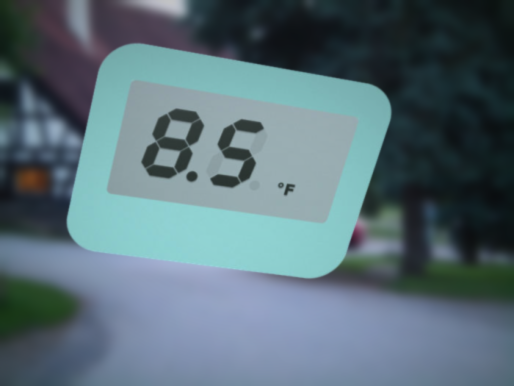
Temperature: 8.5; °F
